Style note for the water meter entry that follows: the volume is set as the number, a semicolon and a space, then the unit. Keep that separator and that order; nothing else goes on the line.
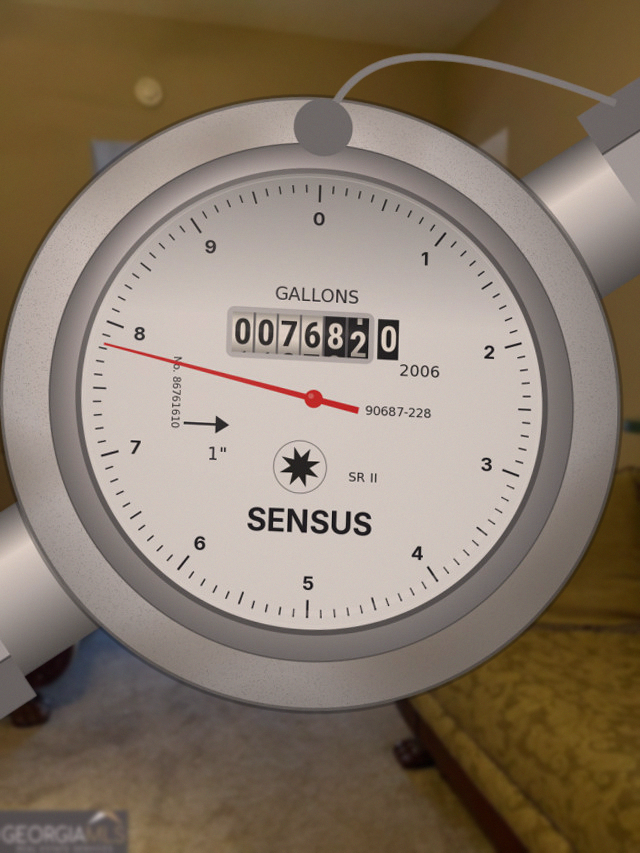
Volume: 76817.8; gal
